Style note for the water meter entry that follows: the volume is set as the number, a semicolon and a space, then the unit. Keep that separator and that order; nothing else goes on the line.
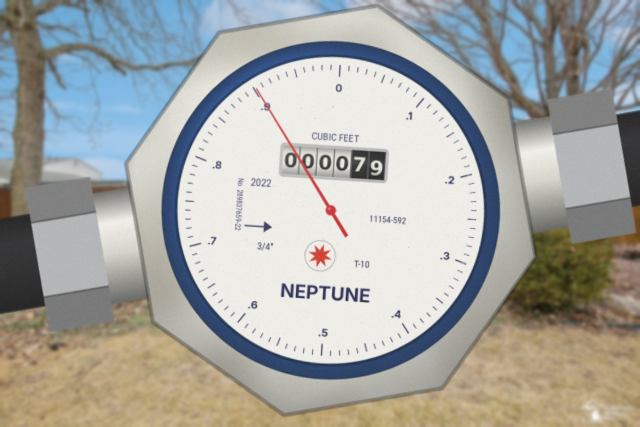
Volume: 78.90; ft³
